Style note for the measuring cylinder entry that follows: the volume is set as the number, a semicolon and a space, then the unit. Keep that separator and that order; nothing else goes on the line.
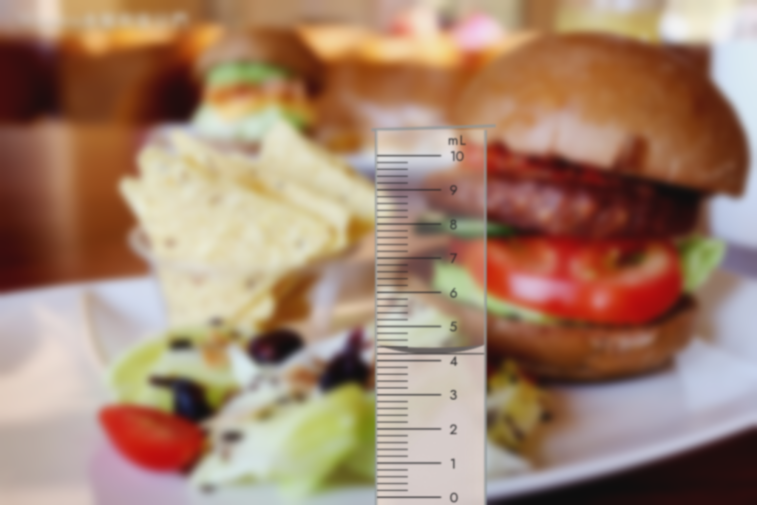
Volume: 4.2; mL
